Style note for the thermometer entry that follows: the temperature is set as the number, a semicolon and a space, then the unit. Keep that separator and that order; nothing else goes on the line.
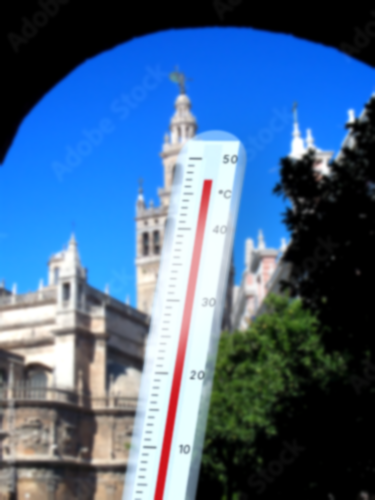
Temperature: 47; °C
